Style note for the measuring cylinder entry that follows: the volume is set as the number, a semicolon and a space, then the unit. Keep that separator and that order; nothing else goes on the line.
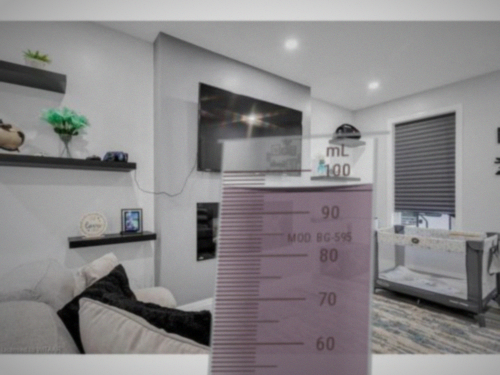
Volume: 95; mL
